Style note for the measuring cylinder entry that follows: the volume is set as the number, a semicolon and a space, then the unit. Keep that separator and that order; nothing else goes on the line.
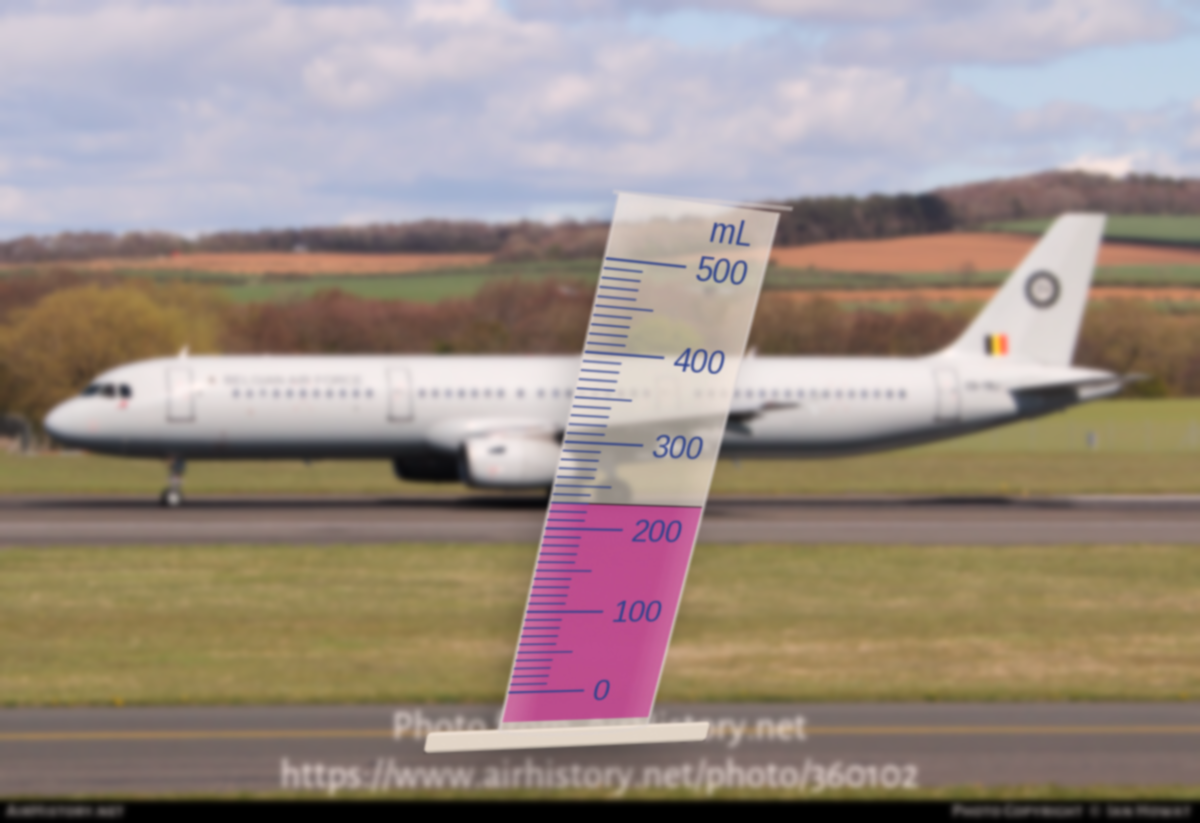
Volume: 230; mL
